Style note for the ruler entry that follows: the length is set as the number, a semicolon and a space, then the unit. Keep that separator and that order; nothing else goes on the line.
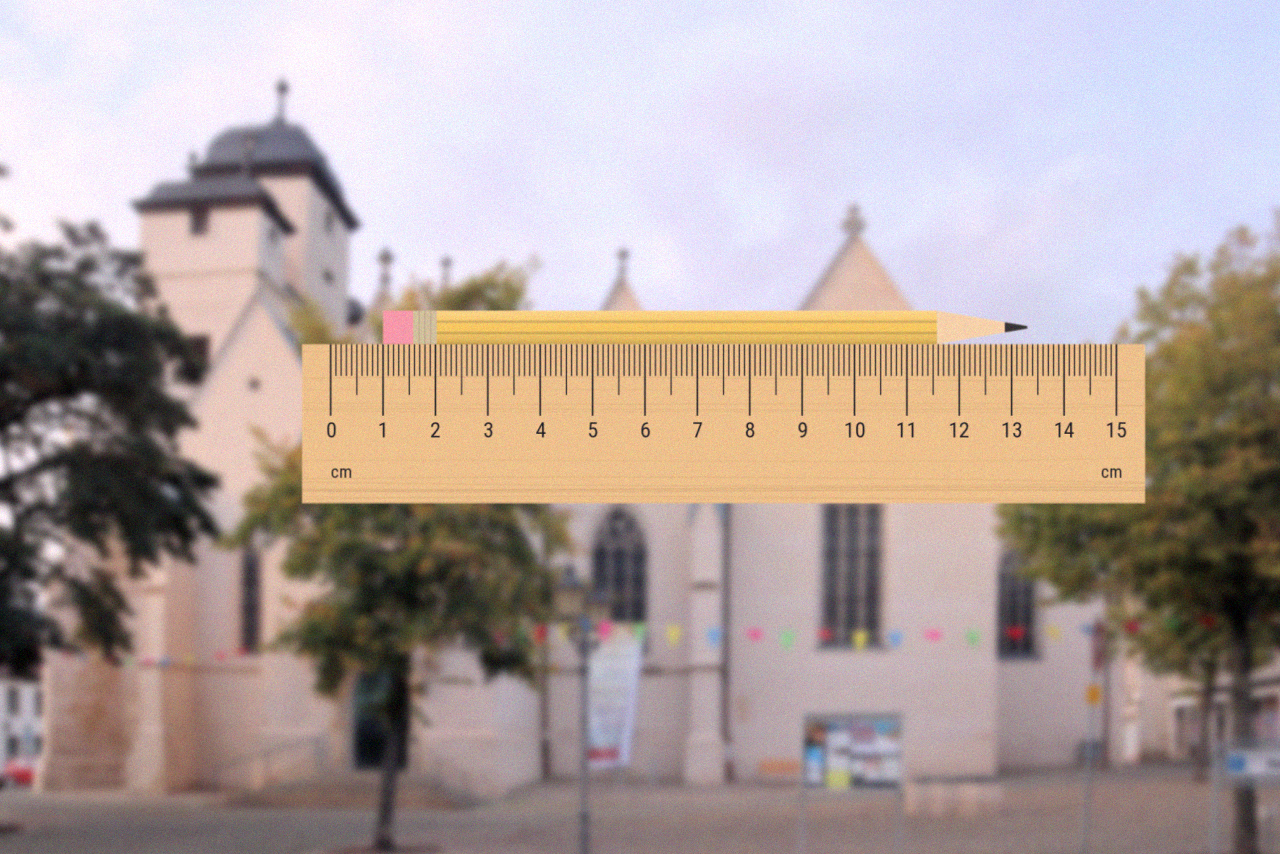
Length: 12.3; cm
